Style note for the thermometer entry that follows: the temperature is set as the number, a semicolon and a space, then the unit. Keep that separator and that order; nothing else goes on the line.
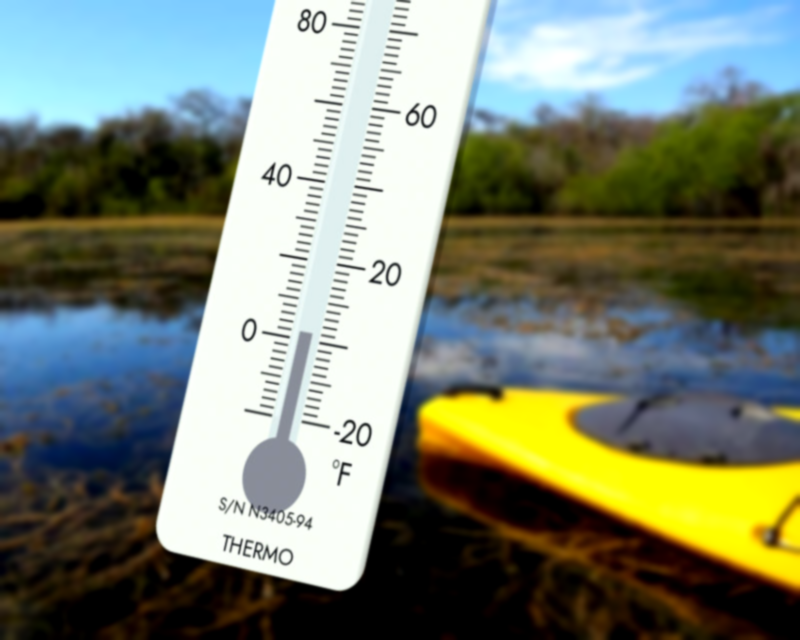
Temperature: 2; °F
